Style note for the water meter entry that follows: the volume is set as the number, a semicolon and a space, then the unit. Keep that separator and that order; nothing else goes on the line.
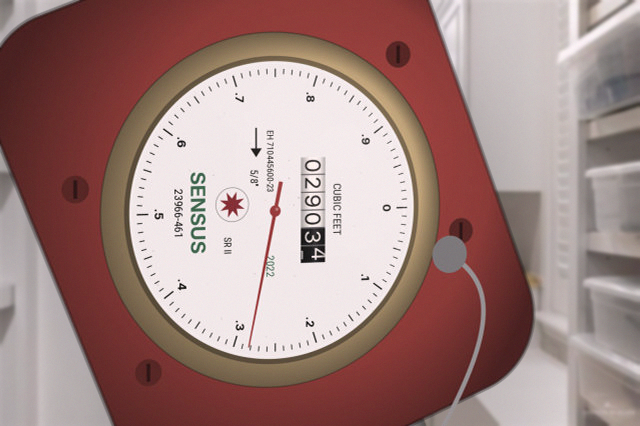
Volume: 29034.28; ft³
